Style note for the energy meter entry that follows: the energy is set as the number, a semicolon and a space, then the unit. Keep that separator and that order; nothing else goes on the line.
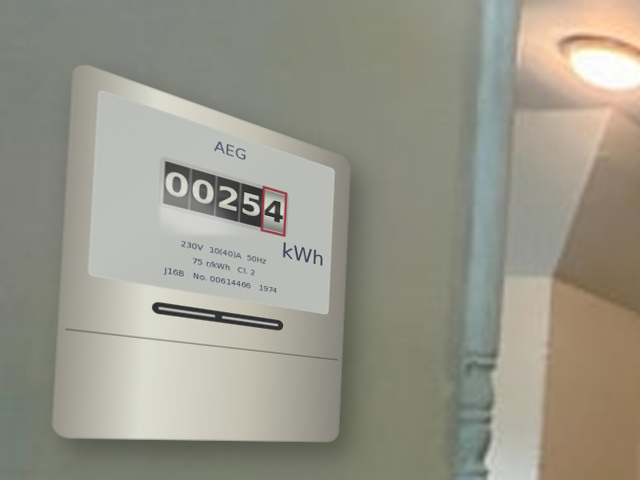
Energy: 25.4; kWh
